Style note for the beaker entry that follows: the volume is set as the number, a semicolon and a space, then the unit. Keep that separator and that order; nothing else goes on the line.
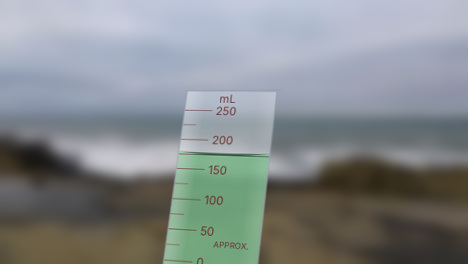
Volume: 175; mL
